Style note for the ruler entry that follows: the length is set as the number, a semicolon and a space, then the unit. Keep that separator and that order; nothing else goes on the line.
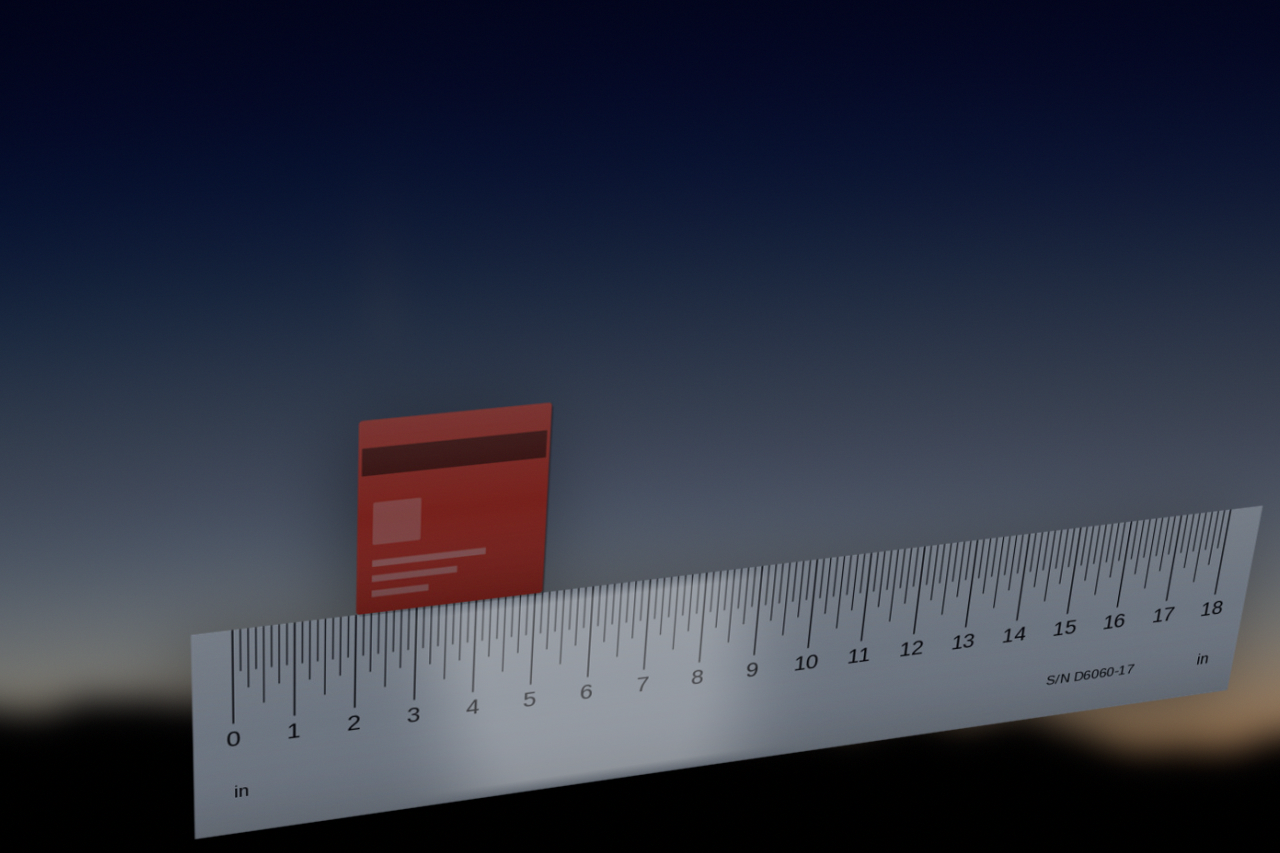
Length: 3.125; in
